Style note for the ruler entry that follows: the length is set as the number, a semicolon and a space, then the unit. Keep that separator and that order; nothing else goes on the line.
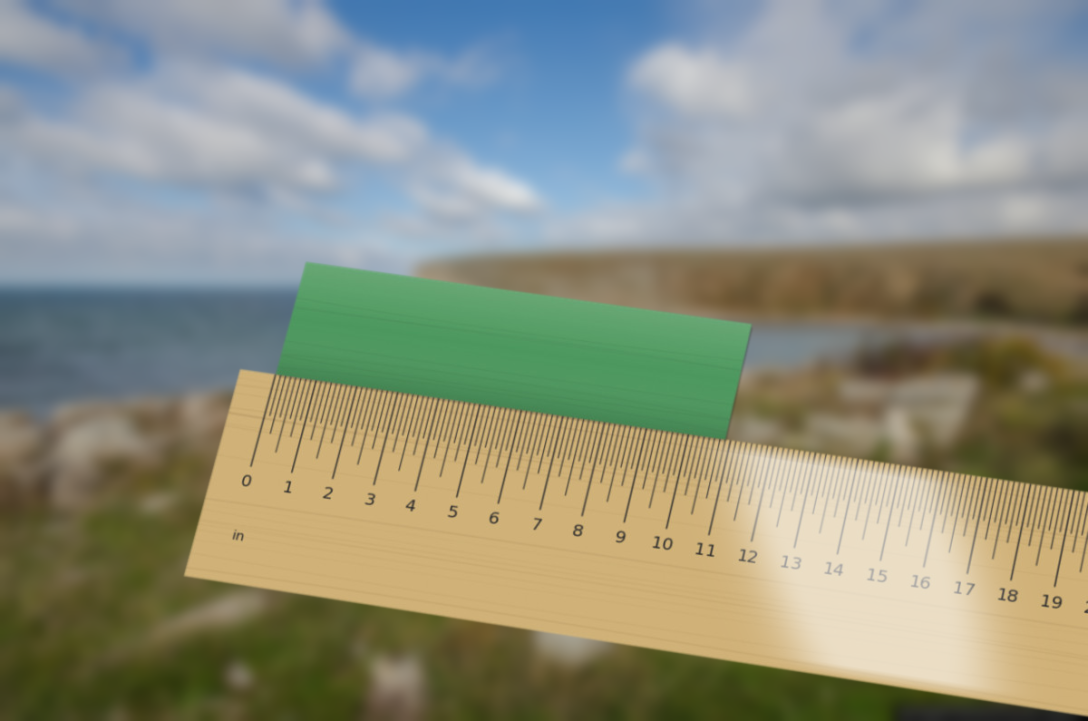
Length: 10.875; in
